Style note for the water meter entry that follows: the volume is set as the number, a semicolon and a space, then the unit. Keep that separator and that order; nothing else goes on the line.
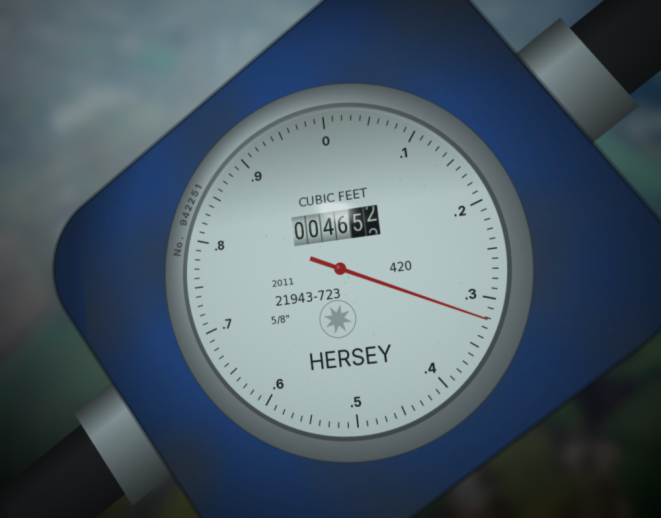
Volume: 4652.32; ft³
